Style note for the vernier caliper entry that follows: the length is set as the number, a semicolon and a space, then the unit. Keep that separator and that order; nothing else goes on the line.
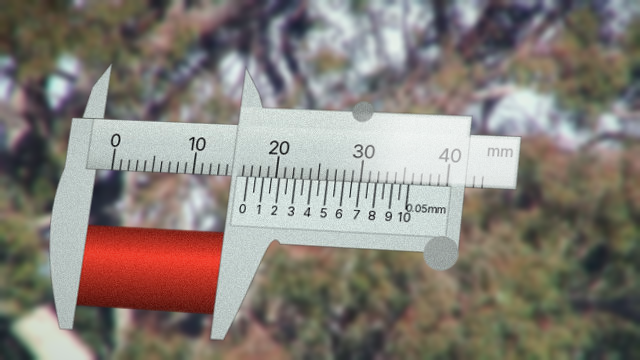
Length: 16.6; mm
